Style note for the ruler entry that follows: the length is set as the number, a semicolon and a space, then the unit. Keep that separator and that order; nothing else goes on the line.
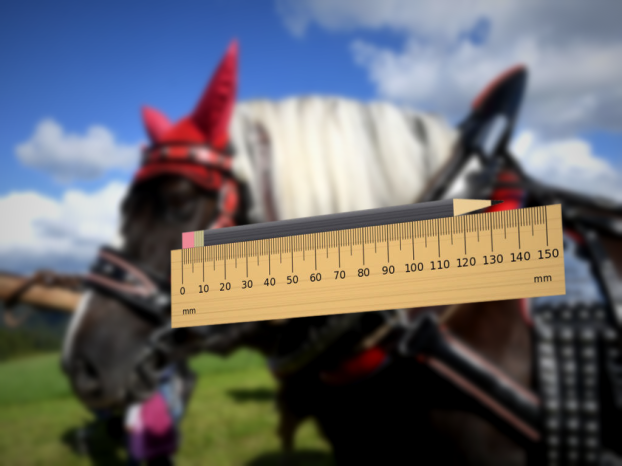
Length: 135; mm
